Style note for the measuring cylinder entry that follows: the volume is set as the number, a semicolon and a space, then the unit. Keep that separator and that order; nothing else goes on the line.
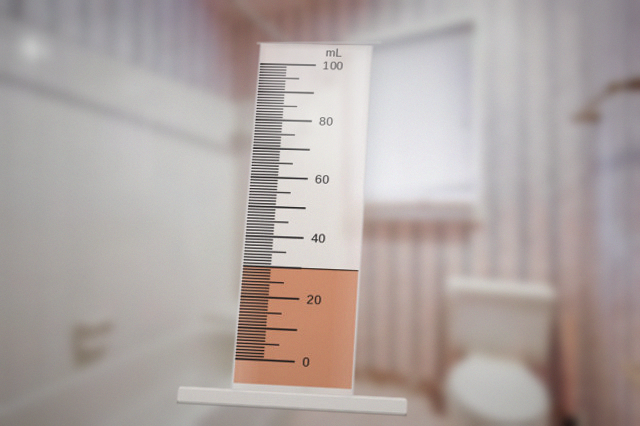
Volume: 30; mL
